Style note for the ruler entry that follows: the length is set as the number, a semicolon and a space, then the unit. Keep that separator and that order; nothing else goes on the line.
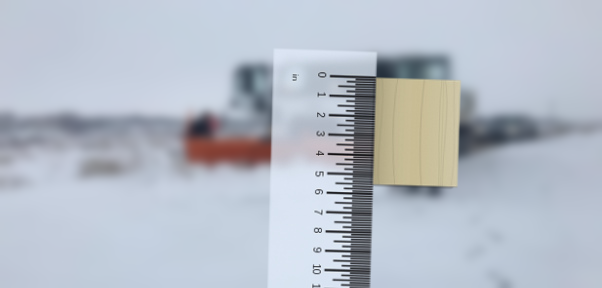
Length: 5.5; in
